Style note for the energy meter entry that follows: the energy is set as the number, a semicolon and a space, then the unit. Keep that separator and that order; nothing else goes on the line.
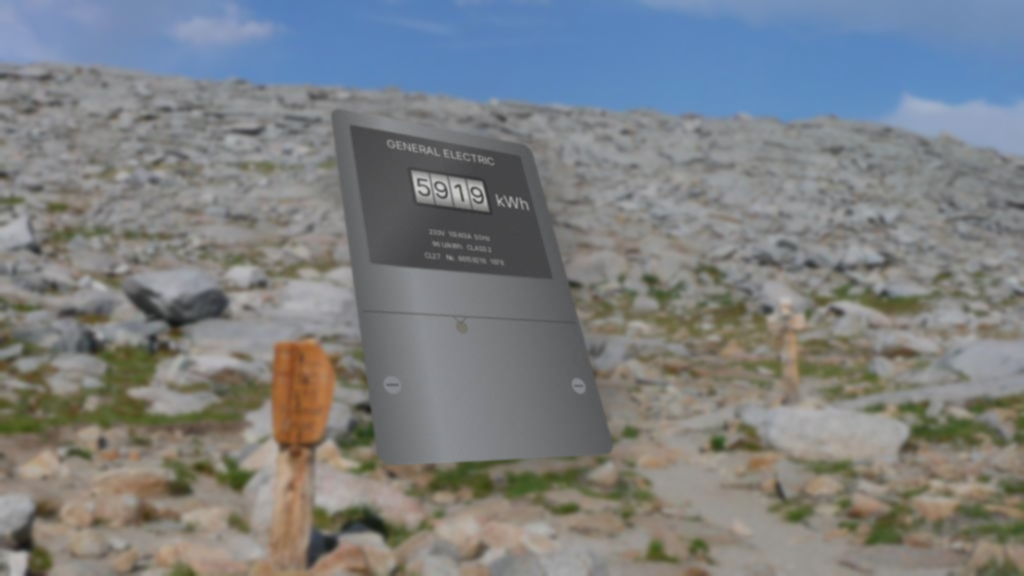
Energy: 5919; kWh
